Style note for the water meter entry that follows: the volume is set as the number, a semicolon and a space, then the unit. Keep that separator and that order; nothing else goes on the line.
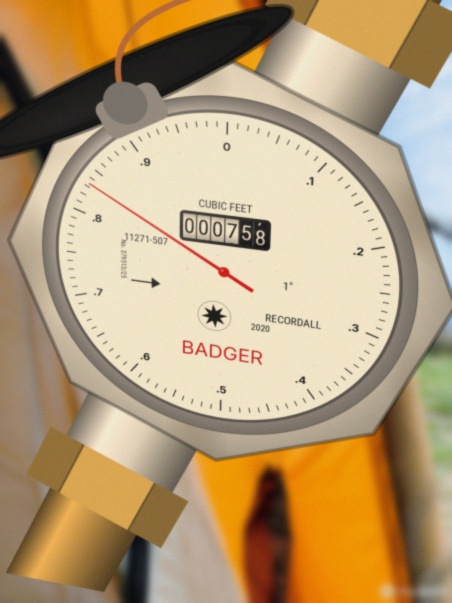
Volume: 757.83; ft³
